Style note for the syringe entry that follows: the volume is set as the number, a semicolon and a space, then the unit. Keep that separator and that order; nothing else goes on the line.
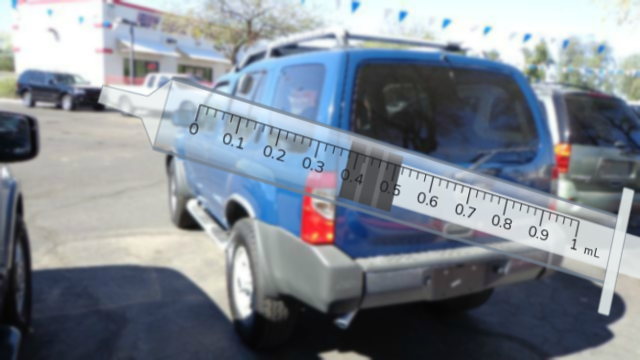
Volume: 0.38; mL
